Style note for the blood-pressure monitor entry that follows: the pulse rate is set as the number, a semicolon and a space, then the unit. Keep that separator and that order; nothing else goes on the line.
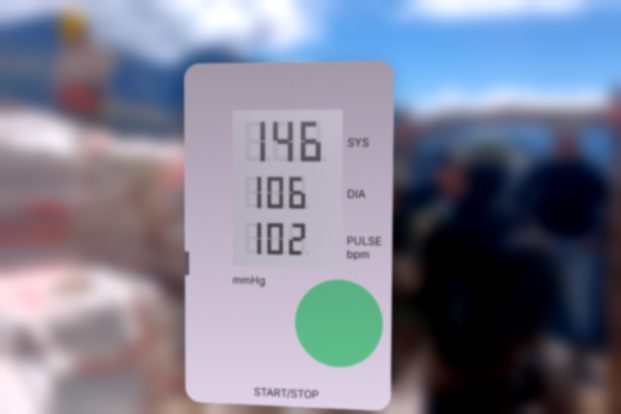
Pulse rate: 102; bpm
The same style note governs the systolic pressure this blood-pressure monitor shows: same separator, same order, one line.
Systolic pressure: 146; mmHg
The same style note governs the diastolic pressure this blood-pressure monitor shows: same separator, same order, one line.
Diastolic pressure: 106; mmHg
